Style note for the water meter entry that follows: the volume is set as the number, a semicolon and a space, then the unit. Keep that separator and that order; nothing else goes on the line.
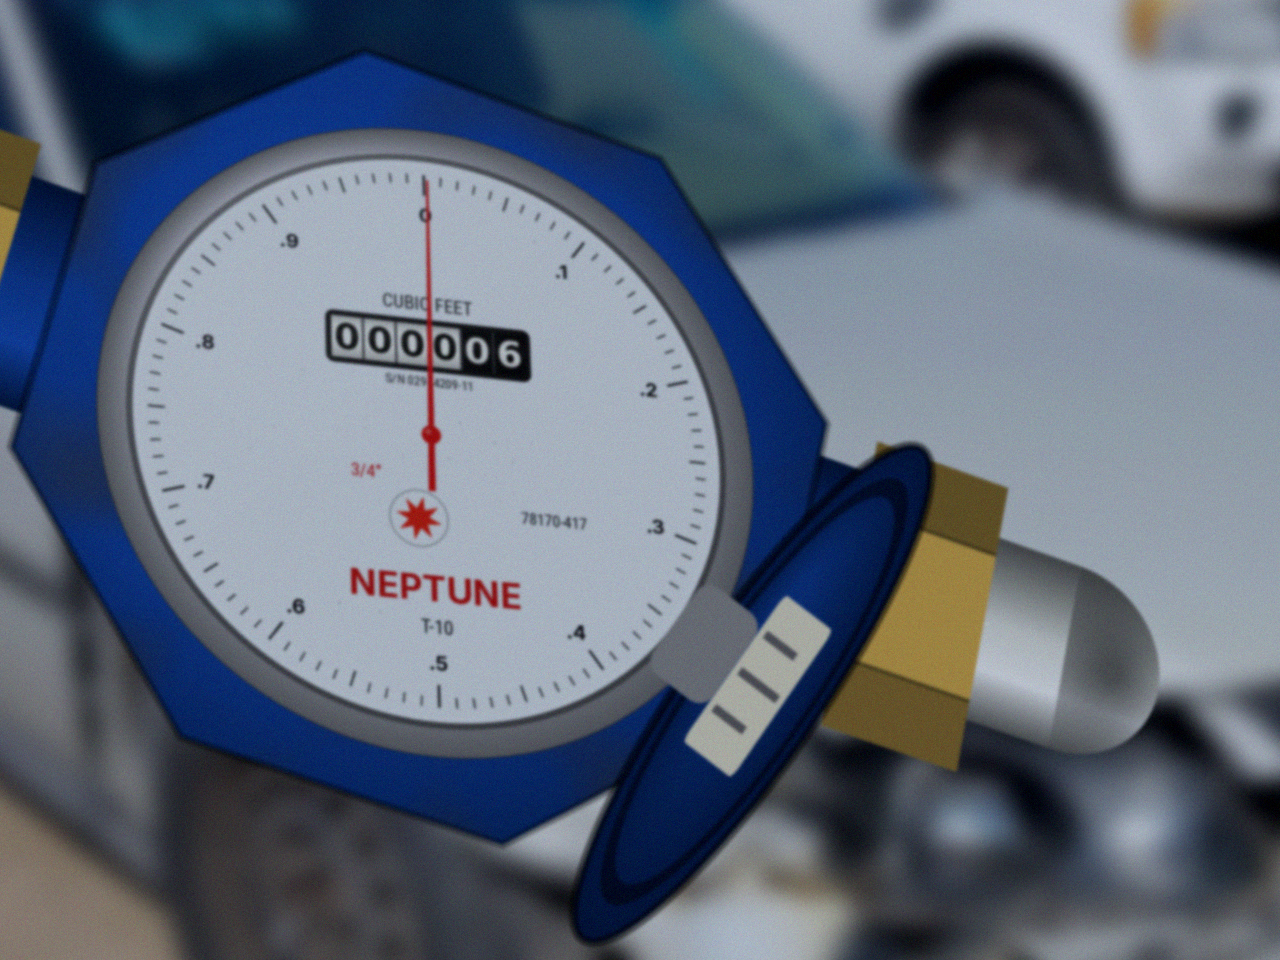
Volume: 6.00; ft³
